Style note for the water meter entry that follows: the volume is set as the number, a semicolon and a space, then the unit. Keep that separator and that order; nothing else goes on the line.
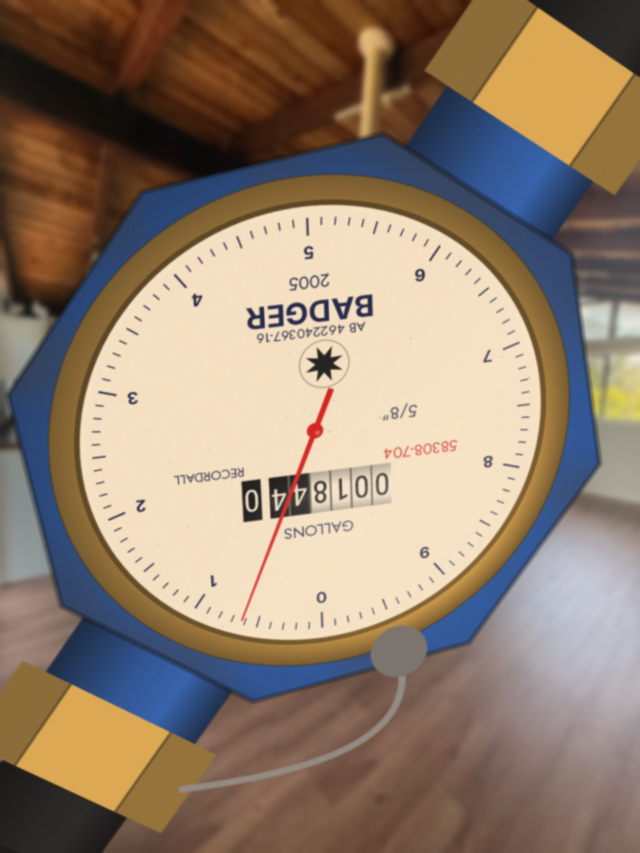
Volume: 18440.6; gal
